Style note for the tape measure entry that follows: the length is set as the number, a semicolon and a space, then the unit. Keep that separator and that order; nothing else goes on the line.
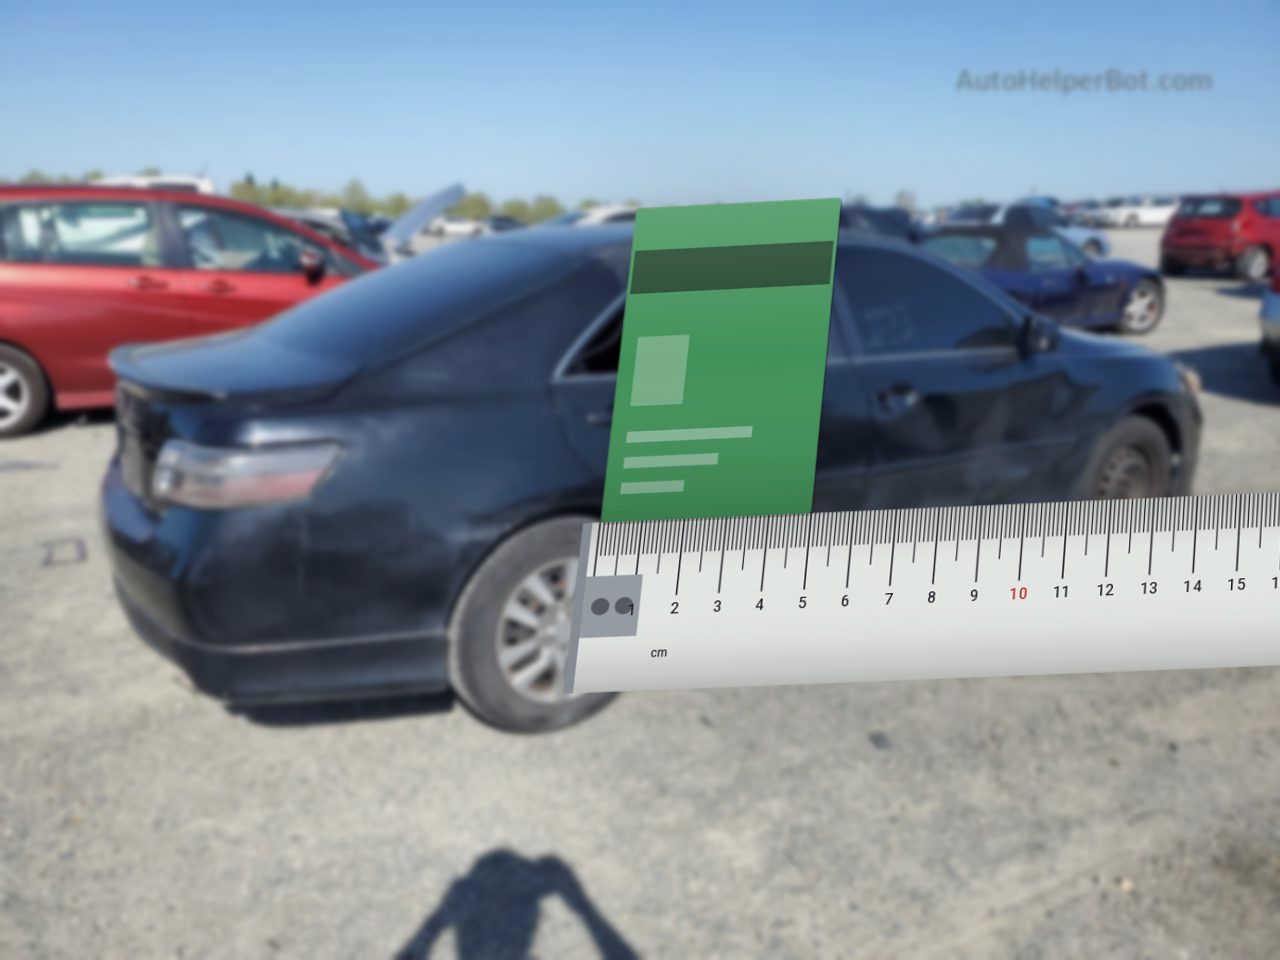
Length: 5; cm
